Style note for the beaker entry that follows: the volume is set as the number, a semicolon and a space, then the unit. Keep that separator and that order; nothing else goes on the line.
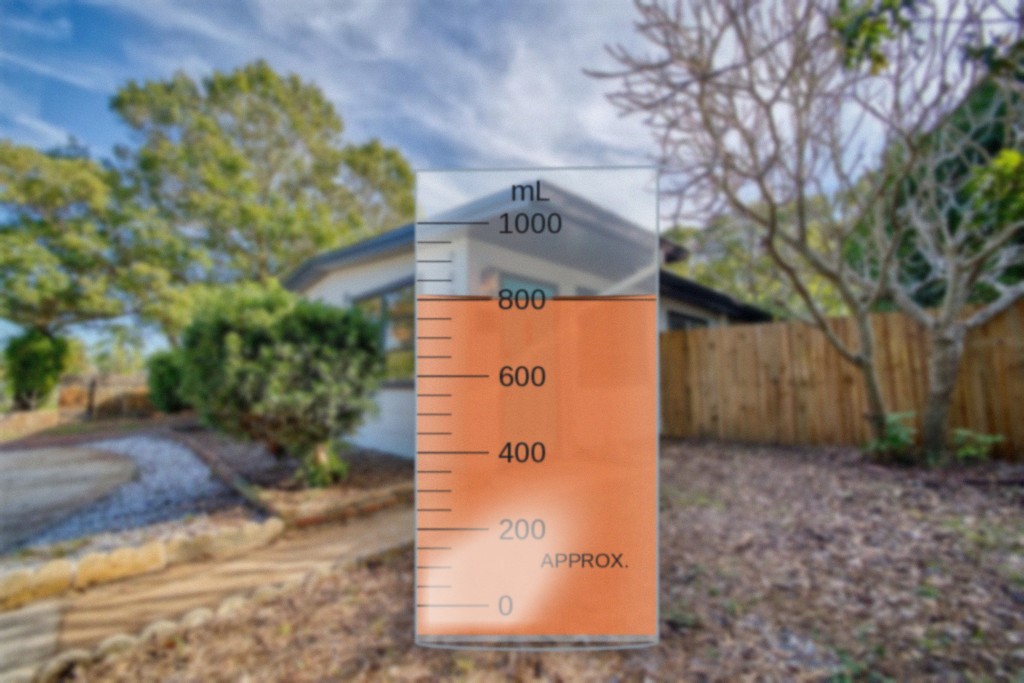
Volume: 800; mL
